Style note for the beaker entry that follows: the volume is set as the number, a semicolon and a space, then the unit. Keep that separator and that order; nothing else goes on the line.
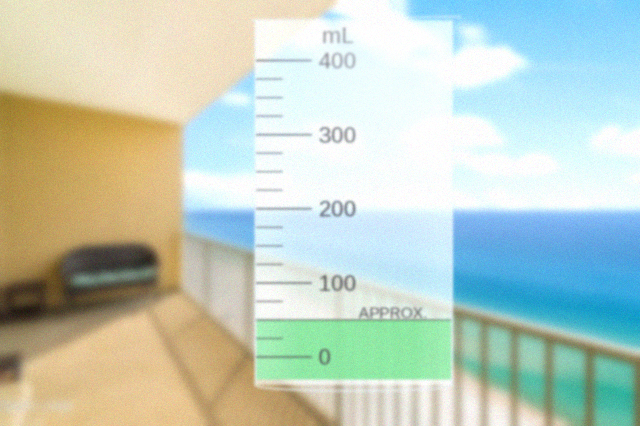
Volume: 50; mL
